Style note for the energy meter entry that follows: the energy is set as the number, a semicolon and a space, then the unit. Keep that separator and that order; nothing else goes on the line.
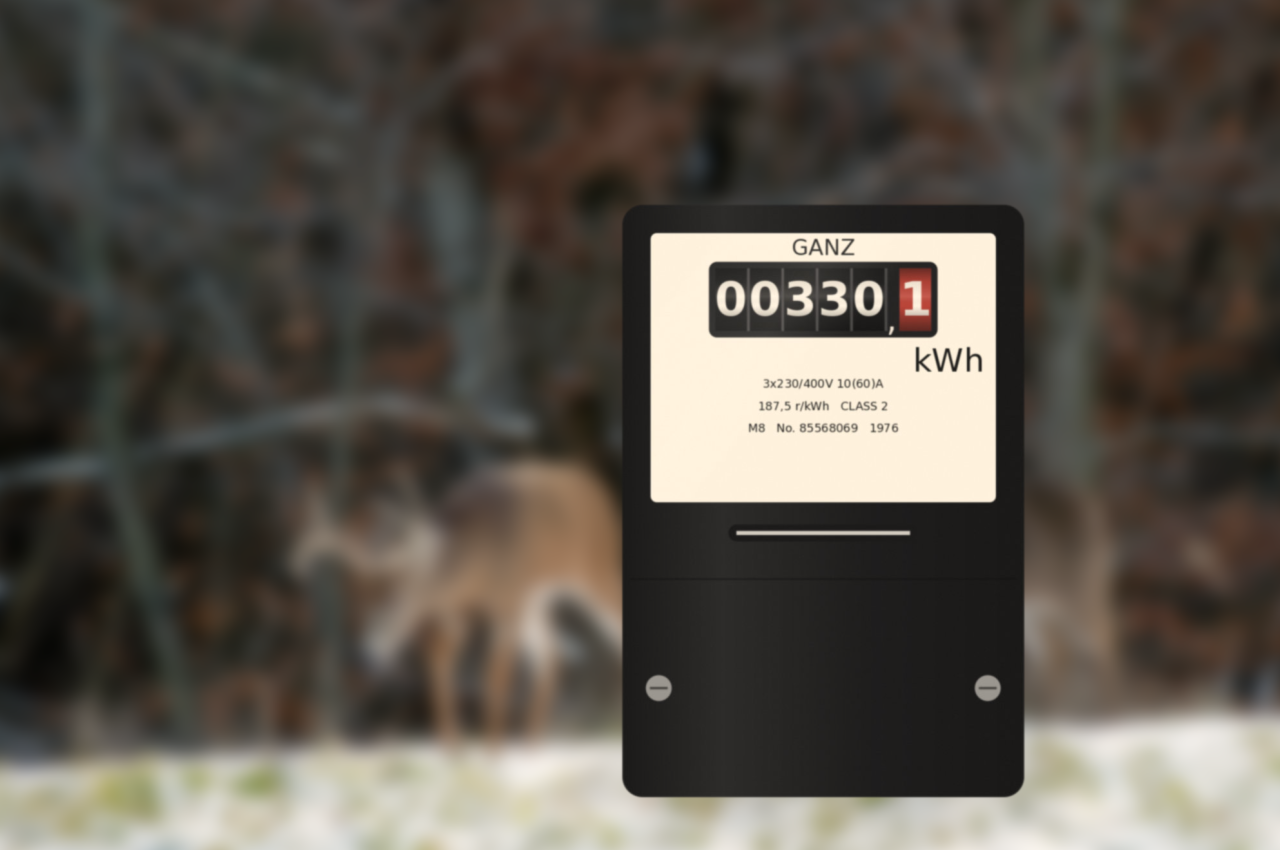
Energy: 330.1; kWh
